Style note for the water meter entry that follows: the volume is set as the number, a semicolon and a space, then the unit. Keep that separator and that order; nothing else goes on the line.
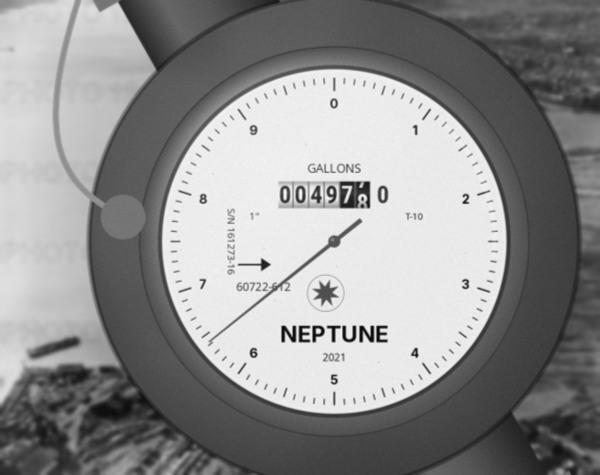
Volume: 49776.4; gal
